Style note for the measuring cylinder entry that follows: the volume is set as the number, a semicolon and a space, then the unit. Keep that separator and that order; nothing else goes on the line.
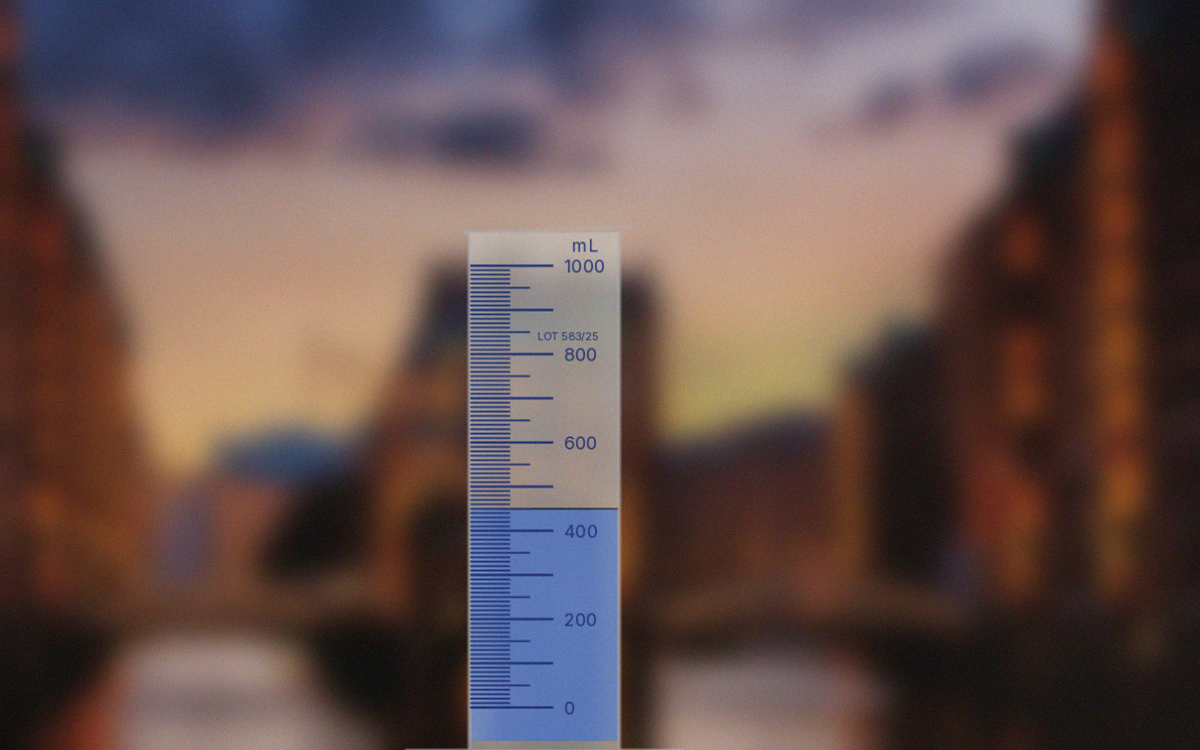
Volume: 450; mL
